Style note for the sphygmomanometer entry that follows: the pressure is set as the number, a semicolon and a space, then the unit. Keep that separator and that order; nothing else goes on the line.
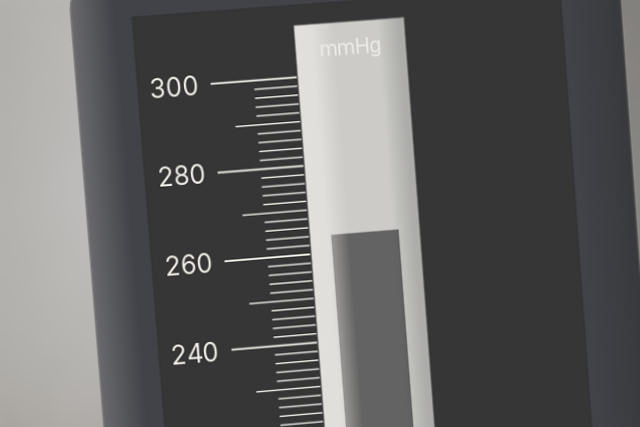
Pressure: 264; mmHg
